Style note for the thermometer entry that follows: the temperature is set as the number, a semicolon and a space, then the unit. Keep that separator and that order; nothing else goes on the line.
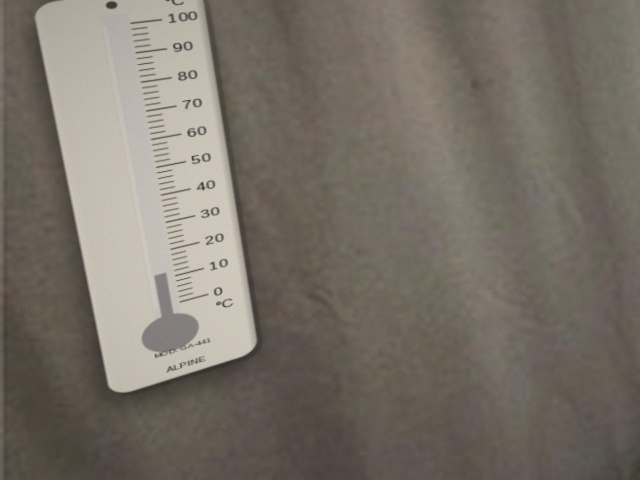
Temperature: 12; °C
